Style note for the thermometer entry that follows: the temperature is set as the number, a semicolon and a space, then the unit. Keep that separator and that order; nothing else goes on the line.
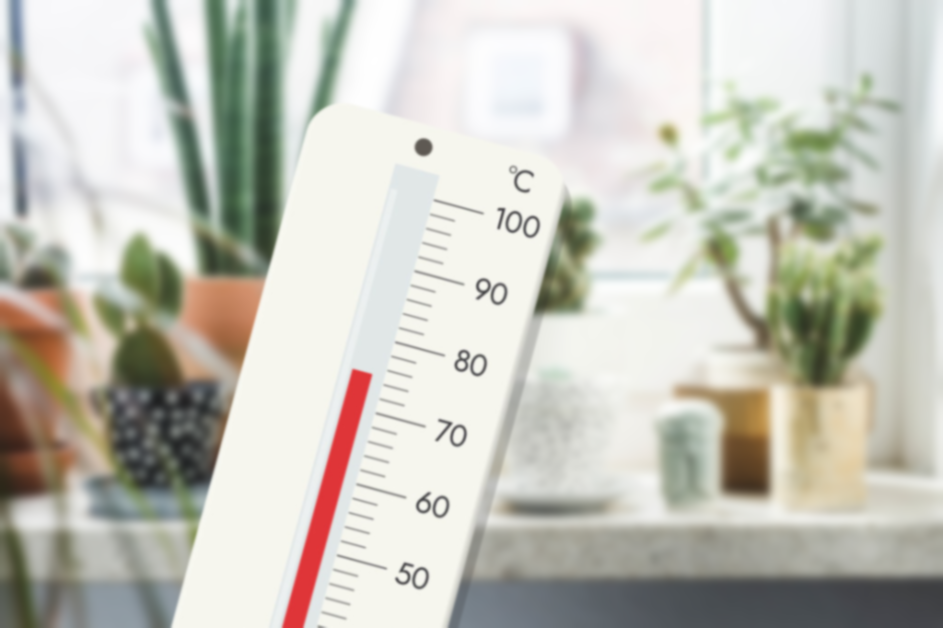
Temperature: 75; °C
